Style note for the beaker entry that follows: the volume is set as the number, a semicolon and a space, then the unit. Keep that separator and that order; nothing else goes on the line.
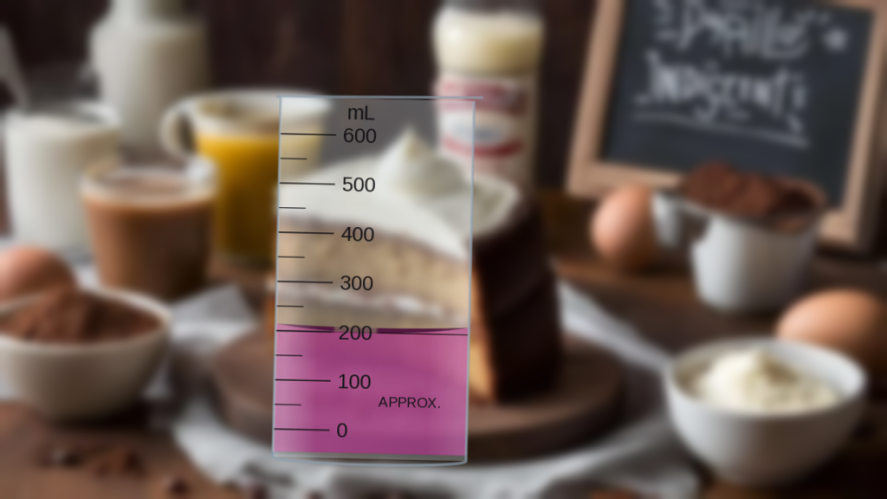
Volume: 200; mL
